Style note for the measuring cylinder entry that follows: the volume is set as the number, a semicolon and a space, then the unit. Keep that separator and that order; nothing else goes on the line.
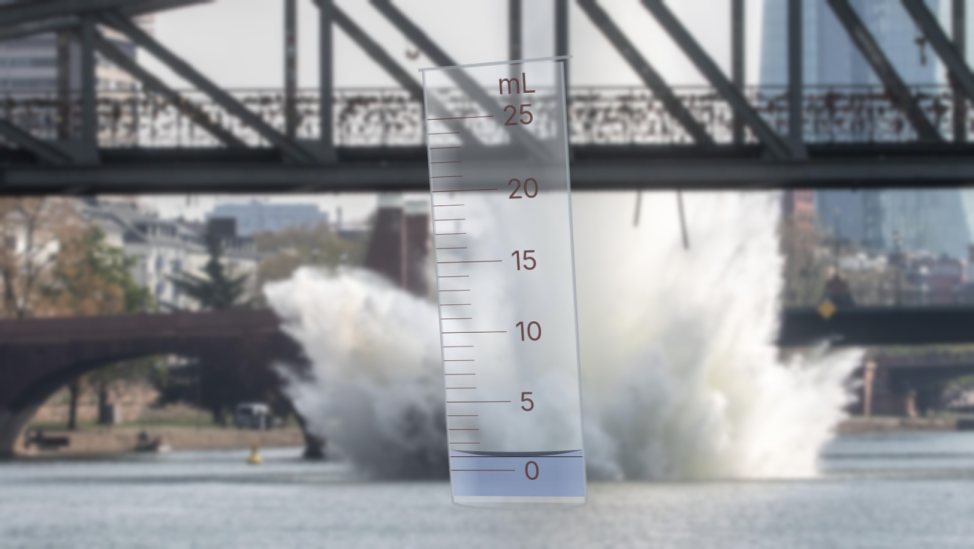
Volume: 1; mL
